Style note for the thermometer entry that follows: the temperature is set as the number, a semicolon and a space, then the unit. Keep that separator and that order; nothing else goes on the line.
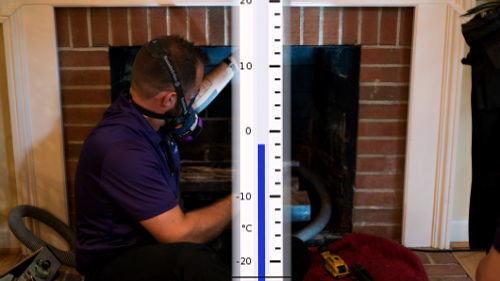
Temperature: -2; °C
